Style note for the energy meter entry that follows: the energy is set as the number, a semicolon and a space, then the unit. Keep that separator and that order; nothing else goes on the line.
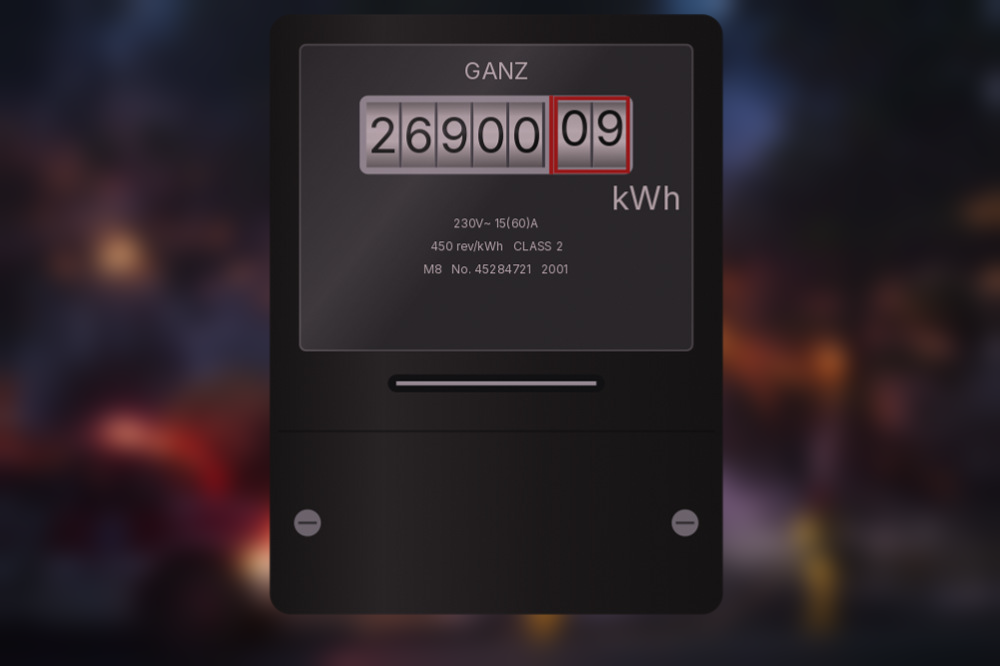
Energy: 26900.09; kWh
